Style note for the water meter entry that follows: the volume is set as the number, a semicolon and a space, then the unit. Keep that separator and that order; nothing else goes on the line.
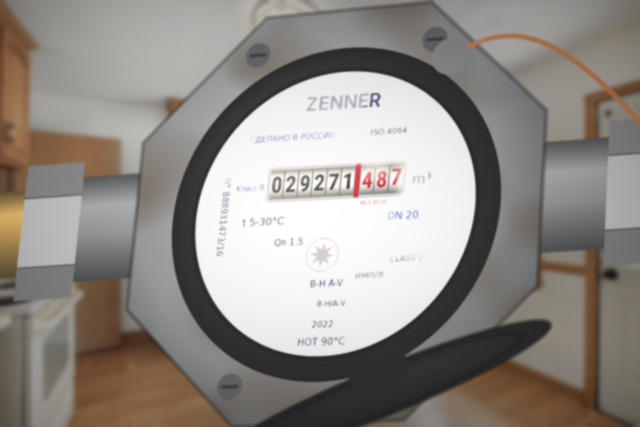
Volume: 29271.487; m³
